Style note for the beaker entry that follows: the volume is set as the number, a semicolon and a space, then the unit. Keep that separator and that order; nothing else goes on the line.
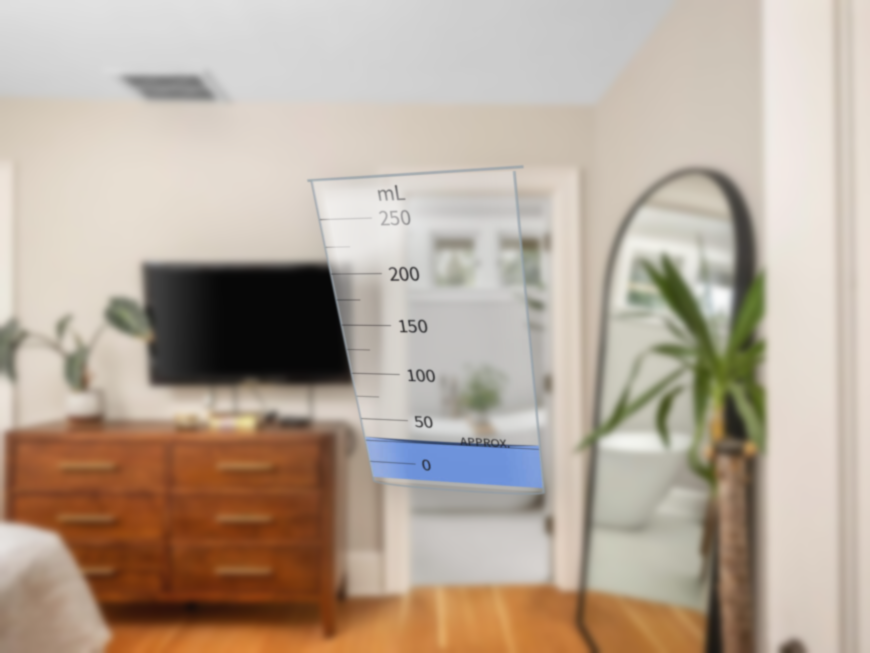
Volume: 25; mL
